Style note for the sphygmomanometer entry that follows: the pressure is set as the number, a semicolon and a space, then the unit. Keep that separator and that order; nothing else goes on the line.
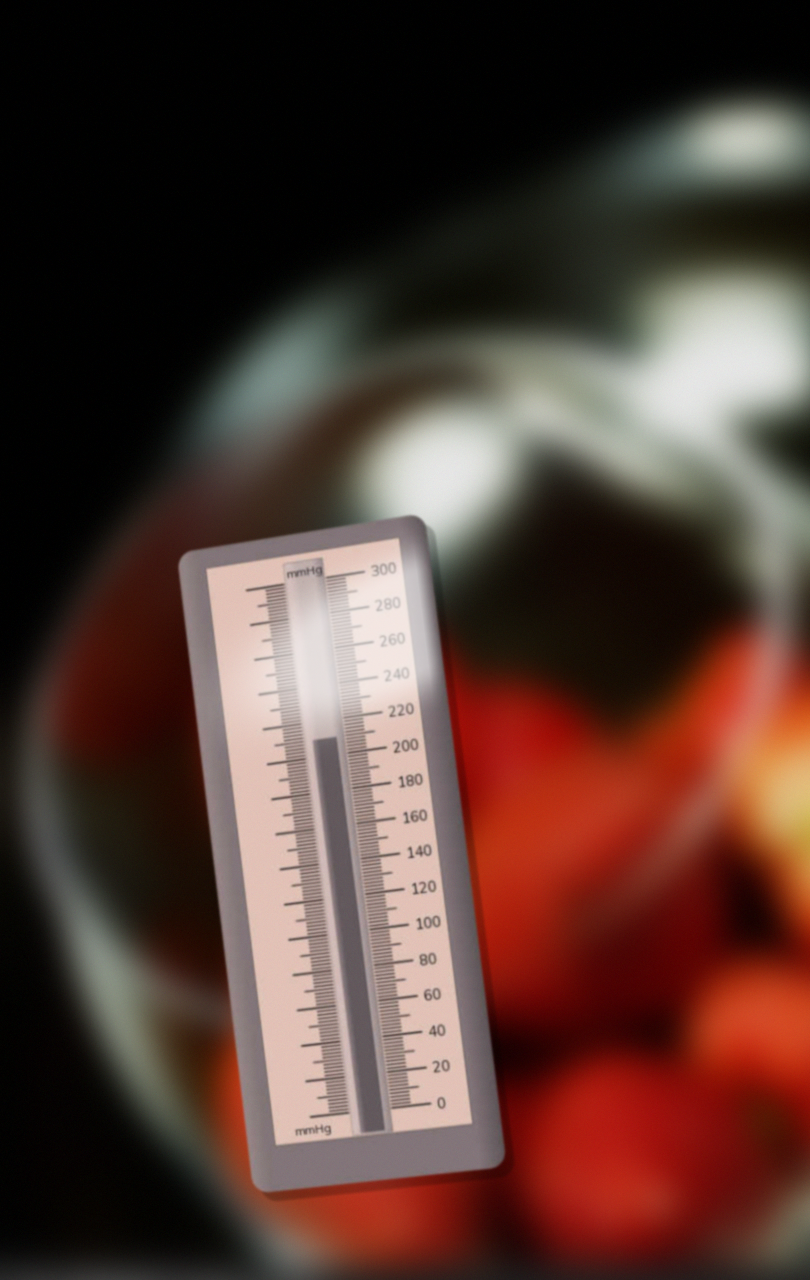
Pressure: 210; mmHg
